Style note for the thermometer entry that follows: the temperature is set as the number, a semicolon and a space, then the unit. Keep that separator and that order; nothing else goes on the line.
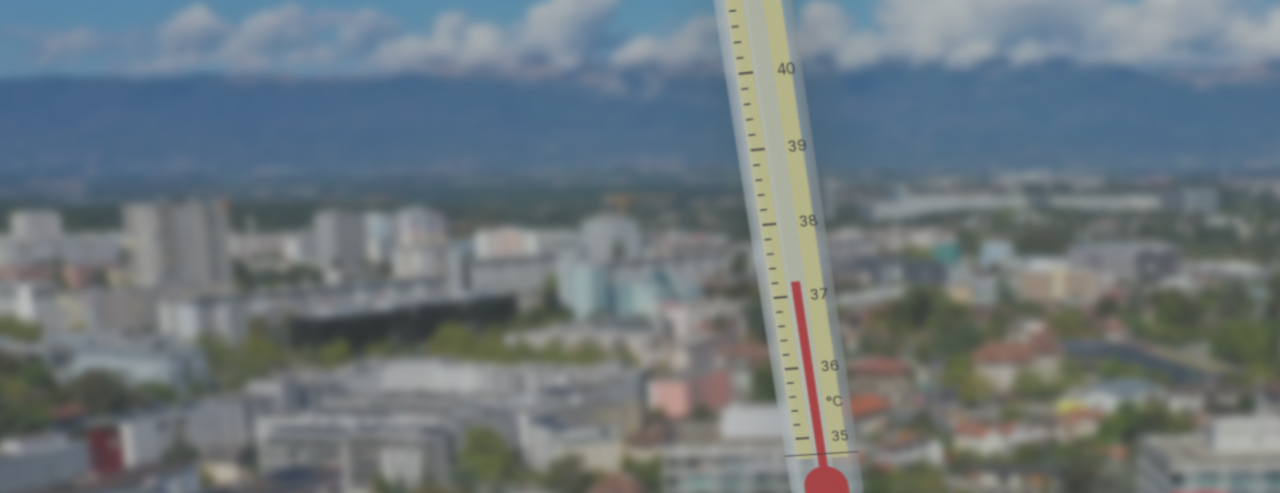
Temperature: 37.2; °C
